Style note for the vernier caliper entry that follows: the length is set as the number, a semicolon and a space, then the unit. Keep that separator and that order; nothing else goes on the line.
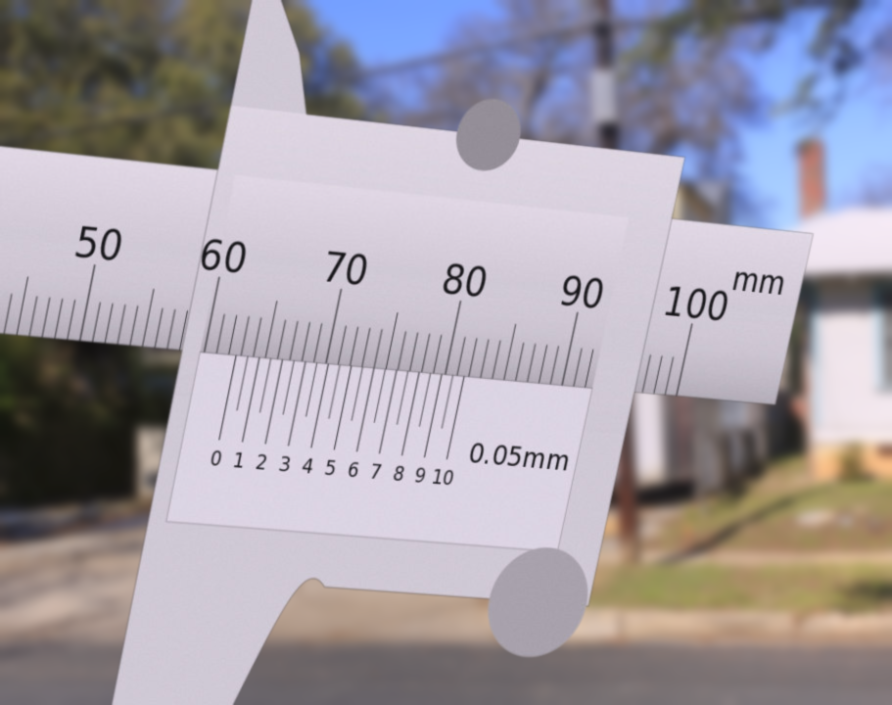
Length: 62.6; mm
